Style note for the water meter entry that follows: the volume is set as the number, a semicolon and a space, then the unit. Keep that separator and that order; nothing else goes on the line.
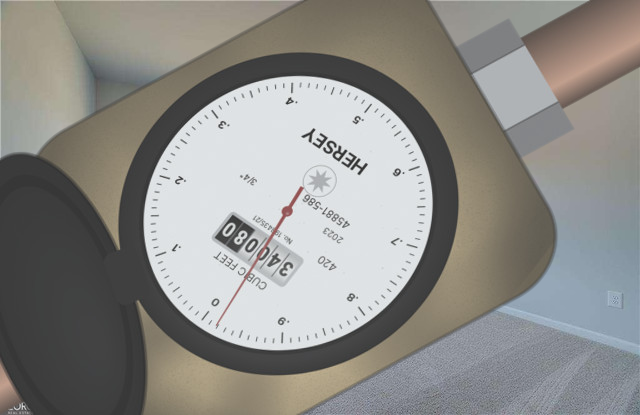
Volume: 340079.98; ft³
